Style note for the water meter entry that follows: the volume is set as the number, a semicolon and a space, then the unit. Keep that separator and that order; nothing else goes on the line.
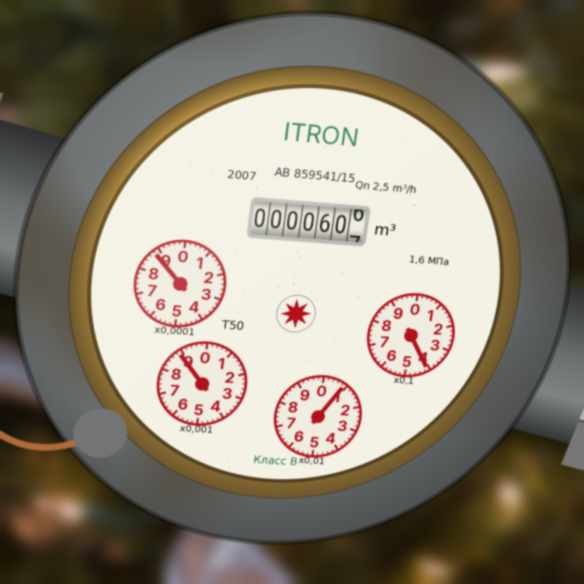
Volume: 606.4088; m³
